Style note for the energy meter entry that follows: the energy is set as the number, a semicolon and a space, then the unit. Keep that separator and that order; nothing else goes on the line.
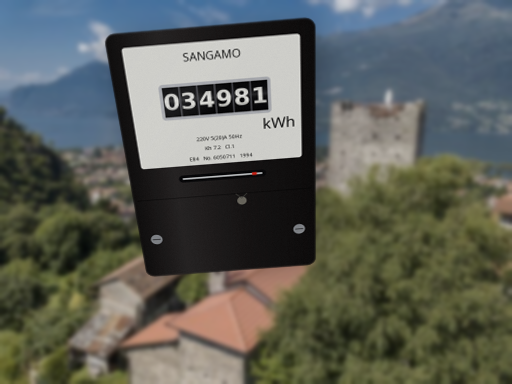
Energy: 34981; kWh
